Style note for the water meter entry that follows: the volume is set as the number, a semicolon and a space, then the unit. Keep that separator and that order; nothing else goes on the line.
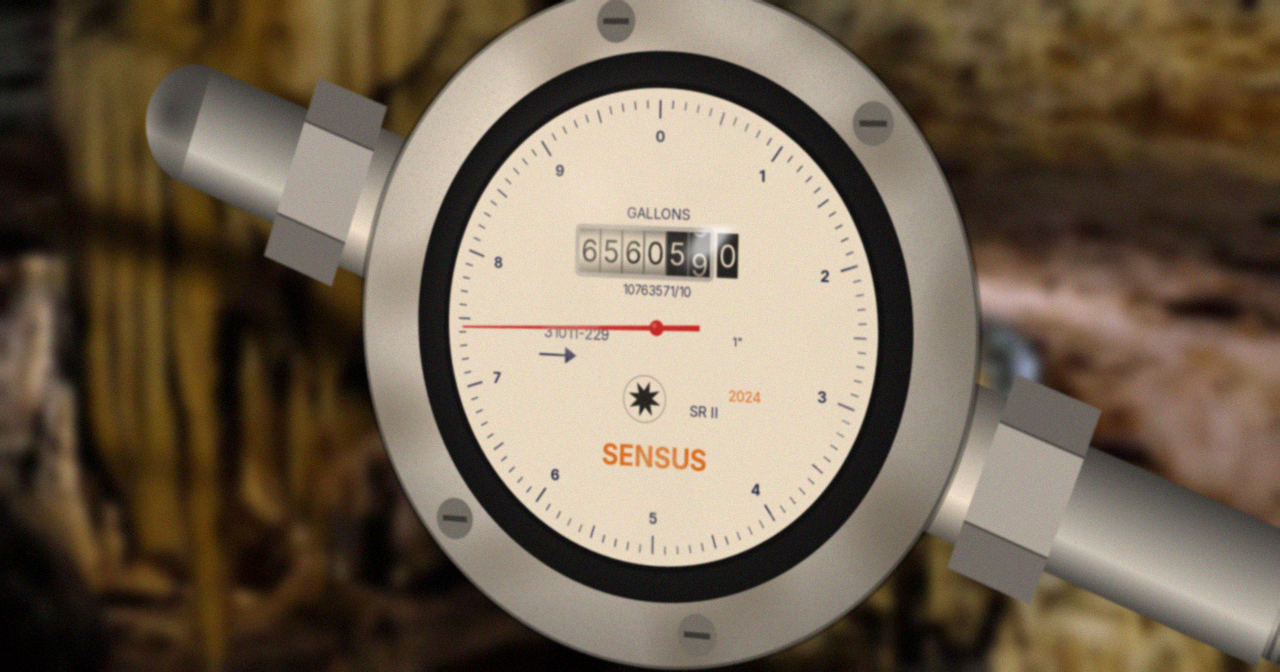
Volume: 6560587.4; gal
